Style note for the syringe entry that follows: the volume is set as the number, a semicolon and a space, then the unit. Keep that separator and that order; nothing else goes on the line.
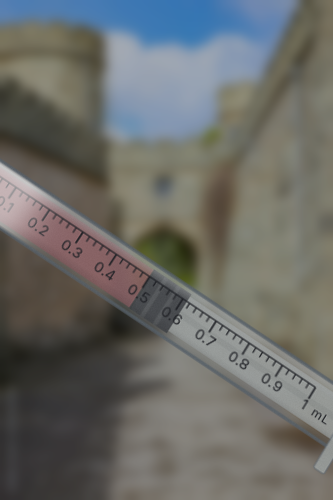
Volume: 0.5; mL
